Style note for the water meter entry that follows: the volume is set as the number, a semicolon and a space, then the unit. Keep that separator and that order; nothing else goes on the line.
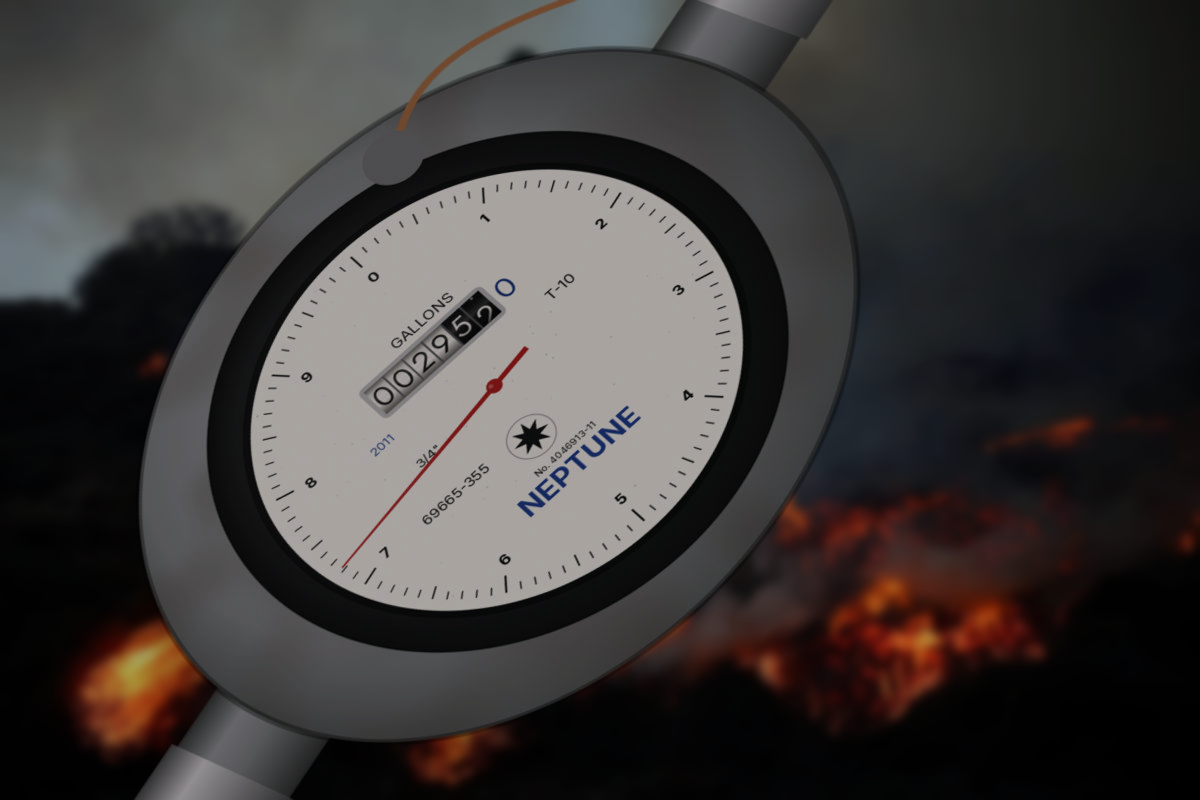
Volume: 29517.2; gal
